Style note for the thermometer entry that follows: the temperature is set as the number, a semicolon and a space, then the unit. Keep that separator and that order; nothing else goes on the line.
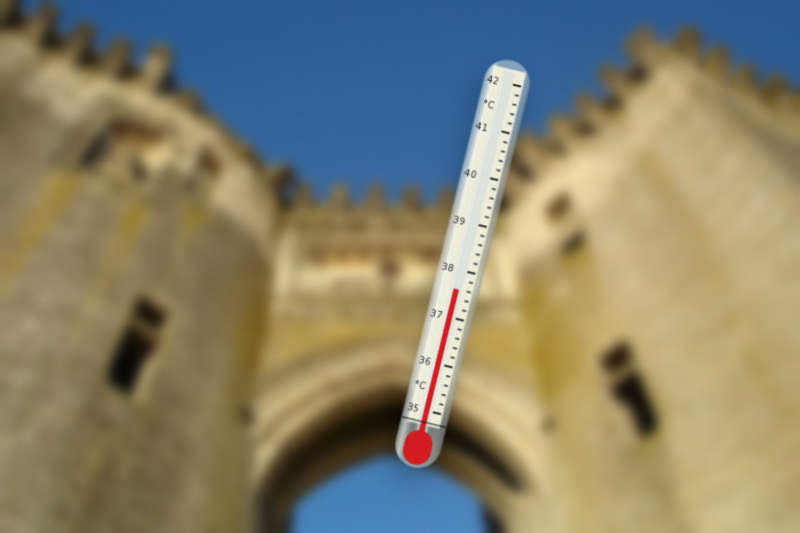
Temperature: 37.6; °C
